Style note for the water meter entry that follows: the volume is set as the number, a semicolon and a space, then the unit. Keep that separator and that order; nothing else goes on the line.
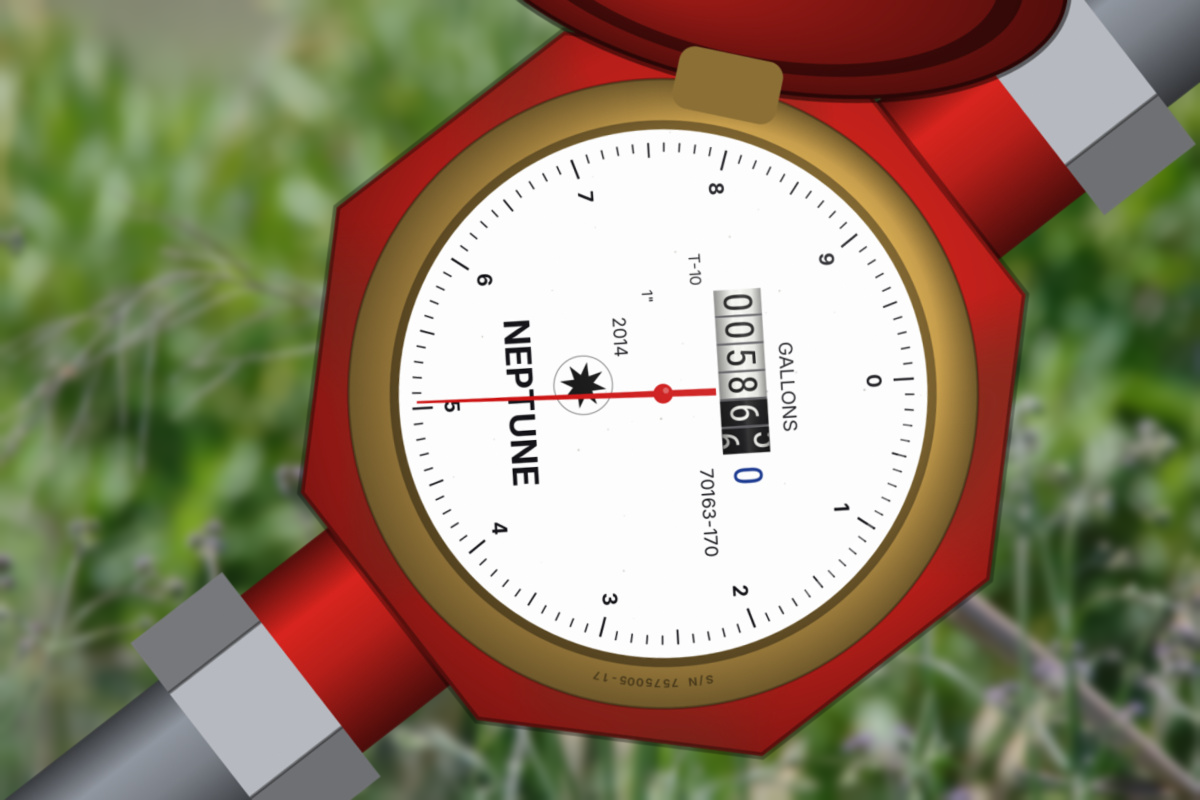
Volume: 58655.0; gal
